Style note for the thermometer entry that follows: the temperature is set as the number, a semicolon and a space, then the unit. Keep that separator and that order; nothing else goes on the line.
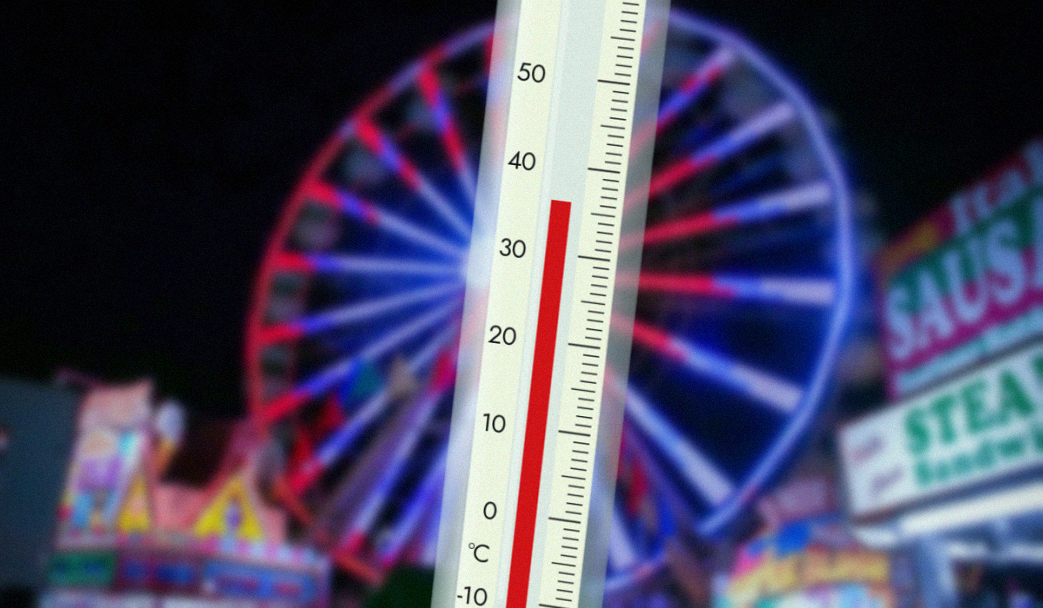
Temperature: 36; °C
